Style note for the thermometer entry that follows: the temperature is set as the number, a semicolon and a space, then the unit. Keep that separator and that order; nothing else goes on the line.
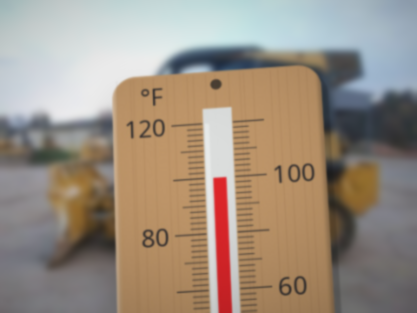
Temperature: 100; °F
